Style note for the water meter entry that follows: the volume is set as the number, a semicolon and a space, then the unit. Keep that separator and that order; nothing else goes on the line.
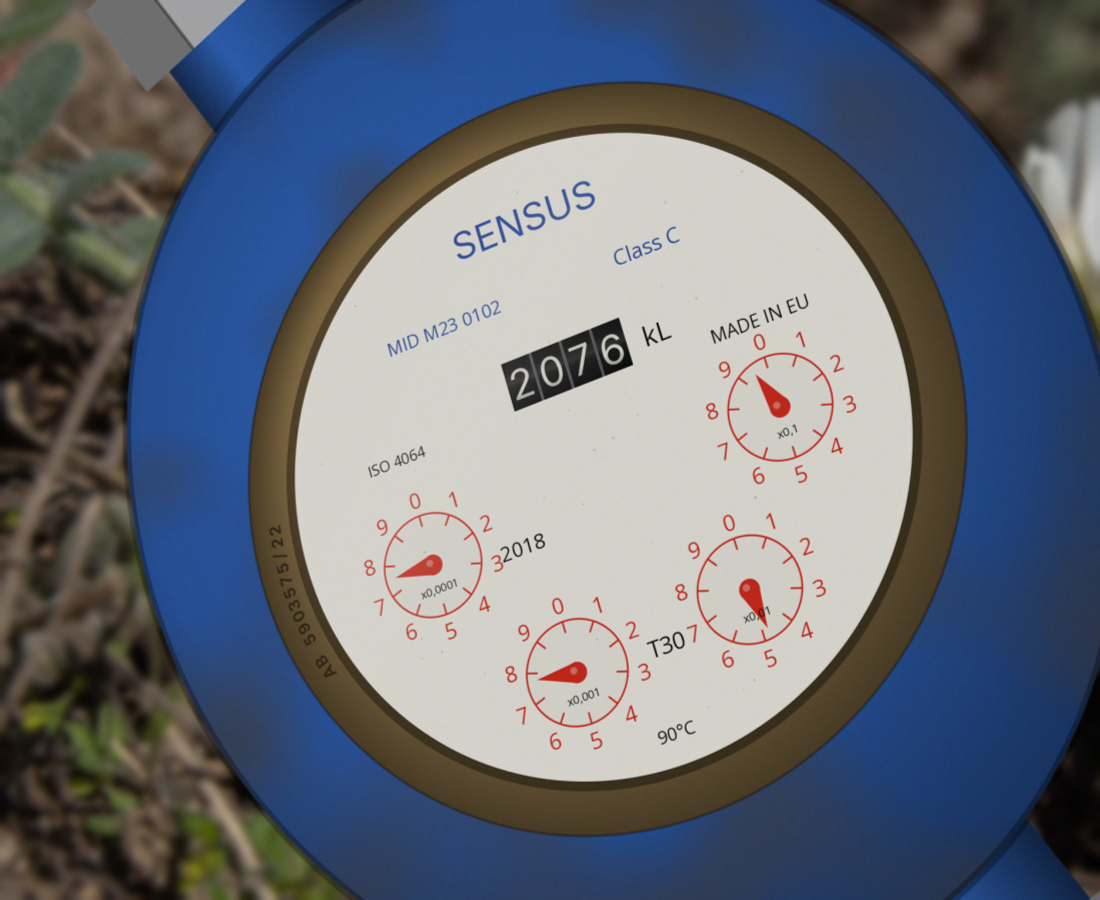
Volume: 2075.9477; kL
